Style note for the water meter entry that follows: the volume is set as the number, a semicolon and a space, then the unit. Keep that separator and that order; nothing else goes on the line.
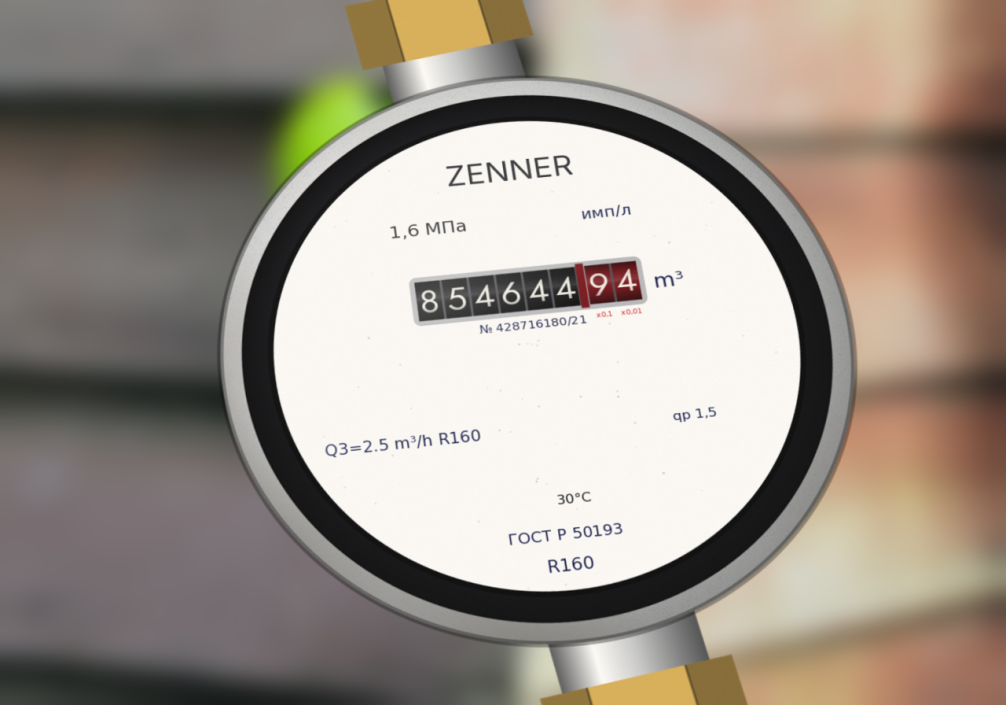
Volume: 854644.94; m³
